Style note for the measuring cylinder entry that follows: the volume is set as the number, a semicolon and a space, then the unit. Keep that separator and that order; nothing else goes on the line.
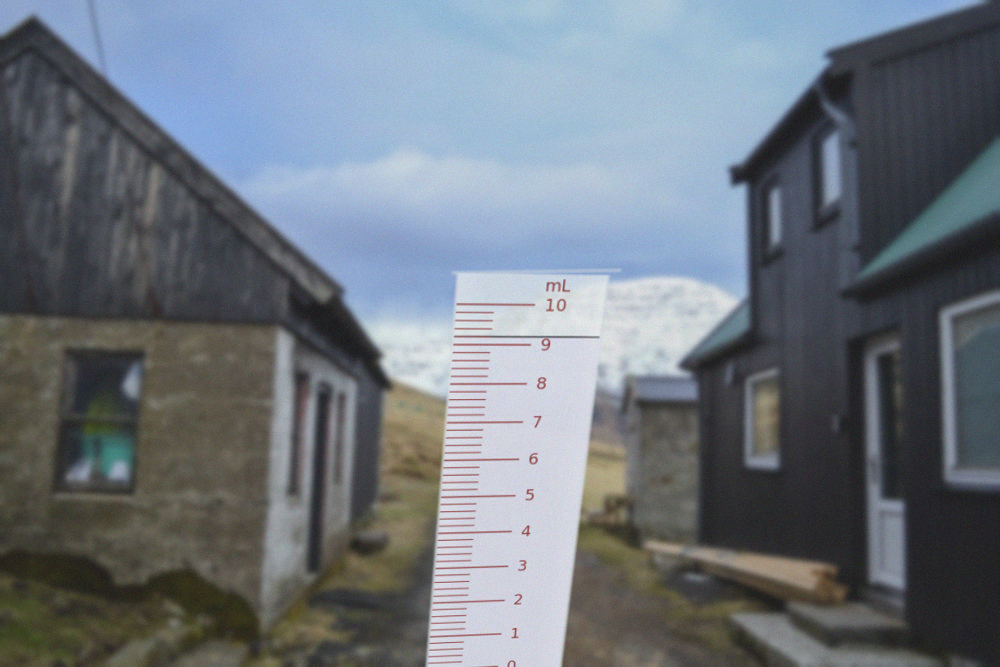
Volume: 9.2; mL
